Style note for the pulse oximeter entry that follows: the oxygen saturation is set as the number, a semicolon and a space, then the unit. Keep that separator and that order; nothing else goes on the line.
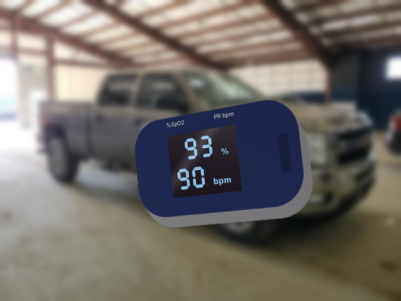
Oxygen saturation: 93; %
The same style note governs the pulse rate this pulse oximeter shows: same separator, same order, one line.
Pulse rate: 90; bpm
